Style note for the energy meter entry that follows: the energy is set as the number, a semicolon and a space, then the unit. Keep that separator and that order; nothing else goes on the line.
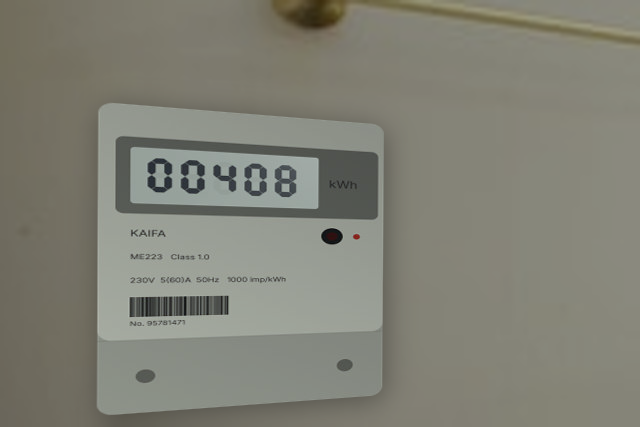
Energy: 408; kWh
